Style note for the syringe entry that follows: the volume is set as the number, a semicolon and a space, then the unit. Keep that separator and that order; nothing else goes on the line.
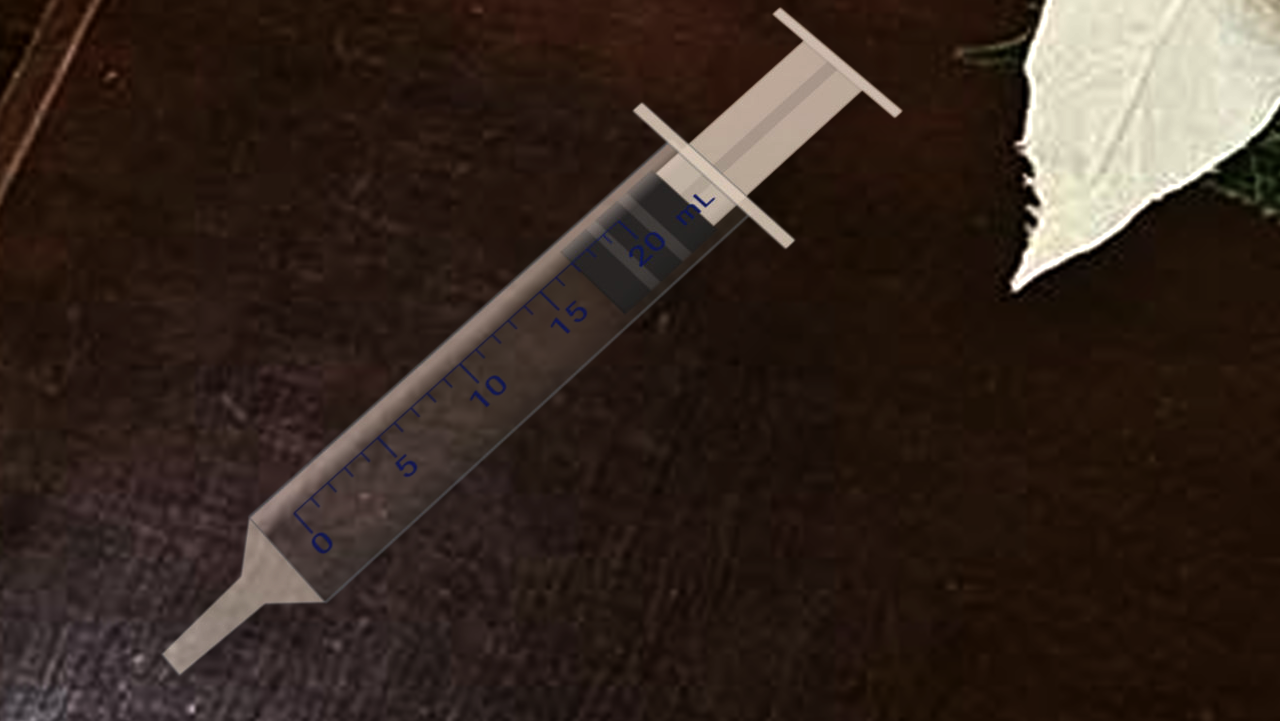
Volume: 17; mL
